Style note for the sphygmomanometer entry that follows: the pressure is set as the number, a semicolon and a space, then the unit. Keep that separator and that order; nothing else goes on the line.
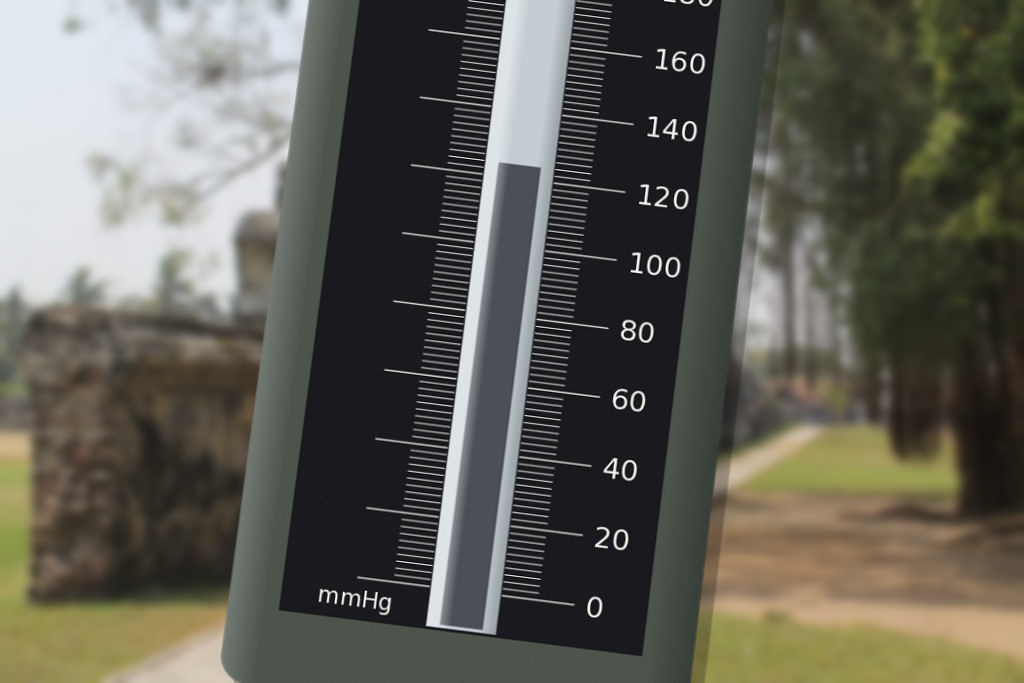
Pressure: 124; mmHg
